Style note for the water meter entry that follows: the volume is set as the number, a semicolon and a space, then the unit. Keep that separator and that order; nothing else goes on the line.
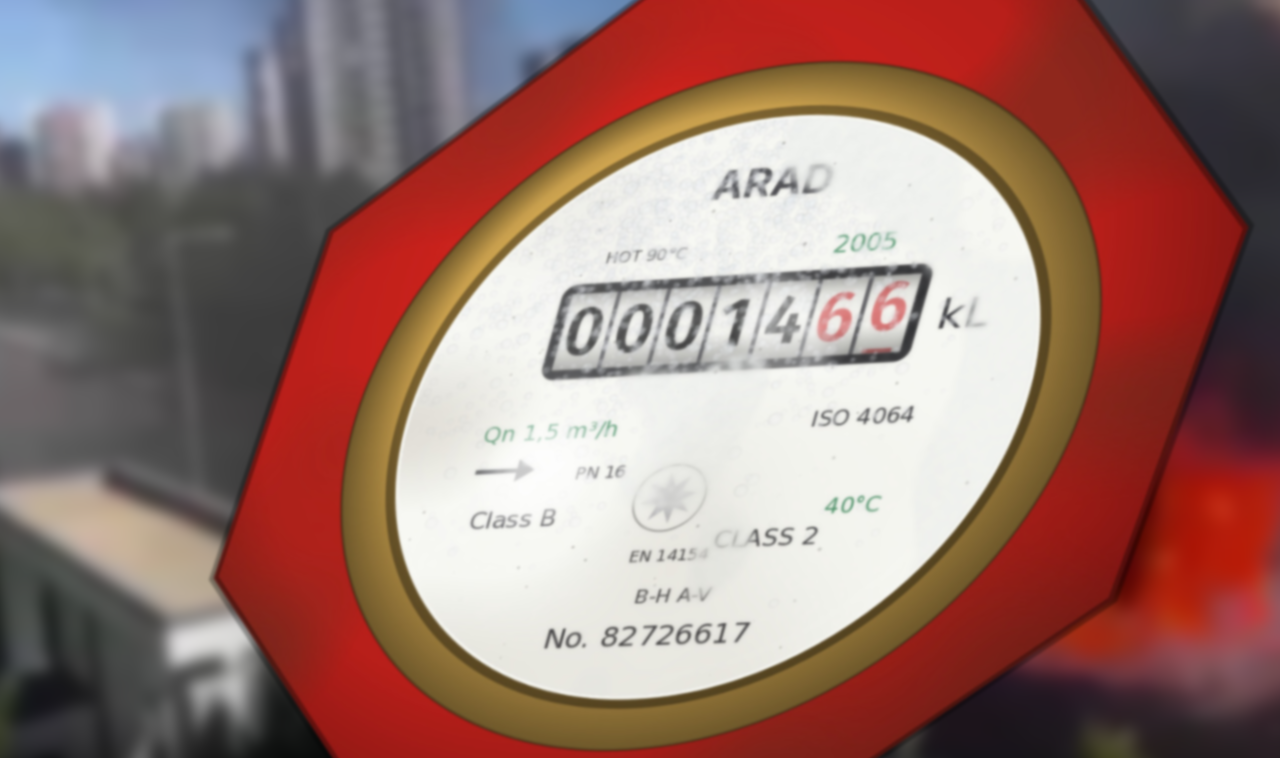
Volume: 14.66; kL
